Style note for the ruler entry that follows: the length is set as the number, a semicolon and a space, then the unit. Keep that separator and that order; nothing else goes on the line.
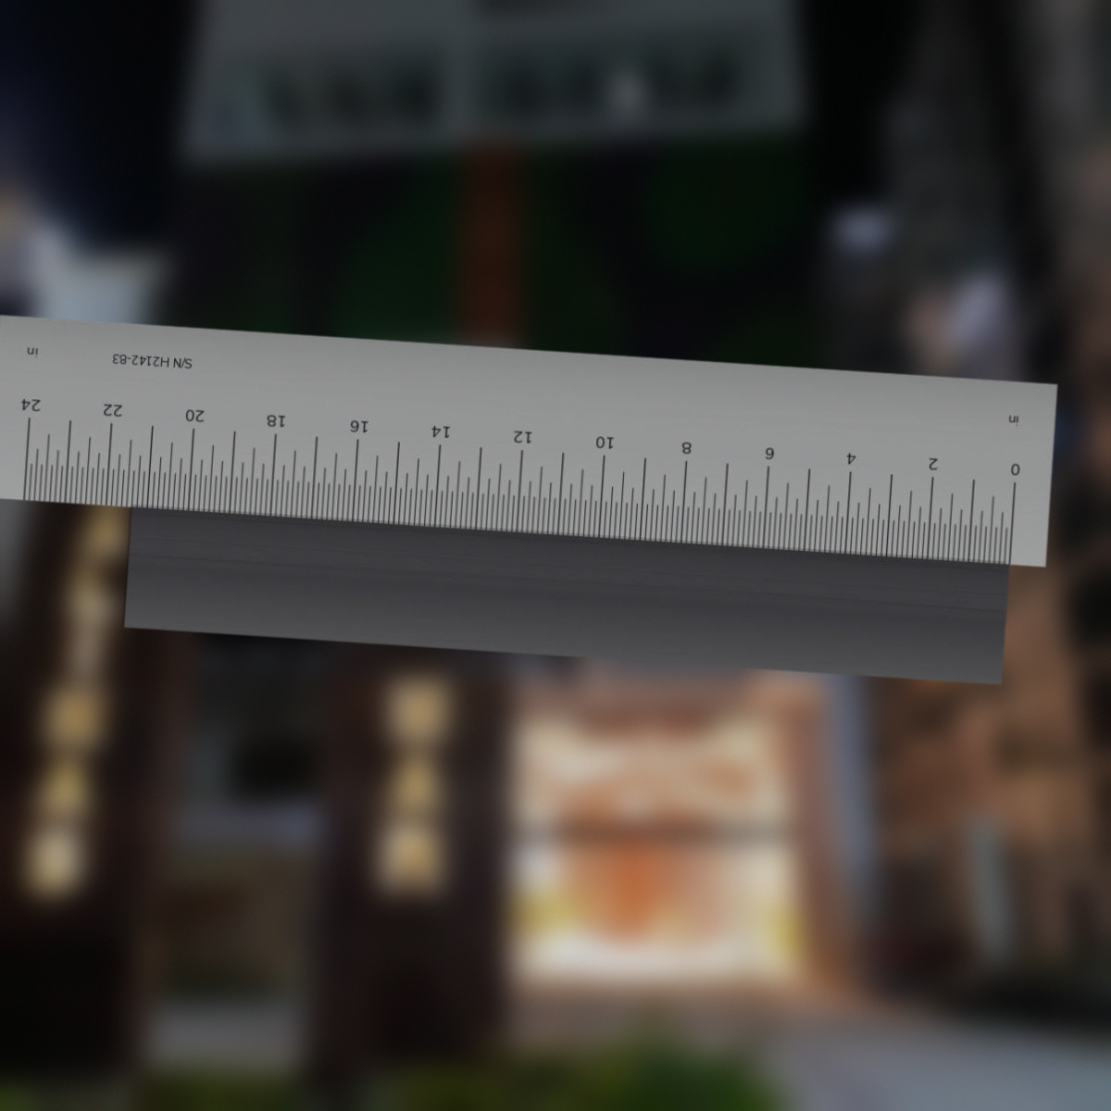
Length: 21.375; in
